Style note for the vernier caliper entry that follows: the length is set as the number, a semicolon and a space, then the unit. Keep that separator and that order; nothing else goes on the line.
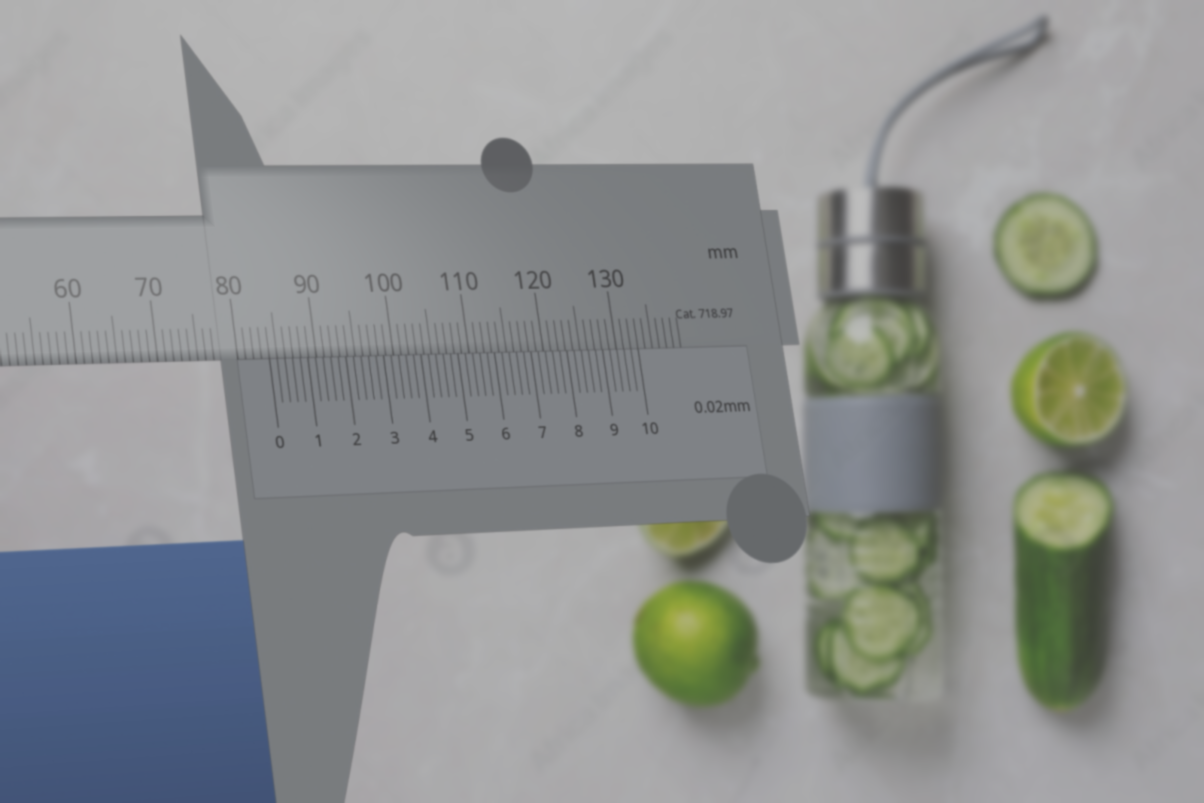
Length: 84.0; mm
